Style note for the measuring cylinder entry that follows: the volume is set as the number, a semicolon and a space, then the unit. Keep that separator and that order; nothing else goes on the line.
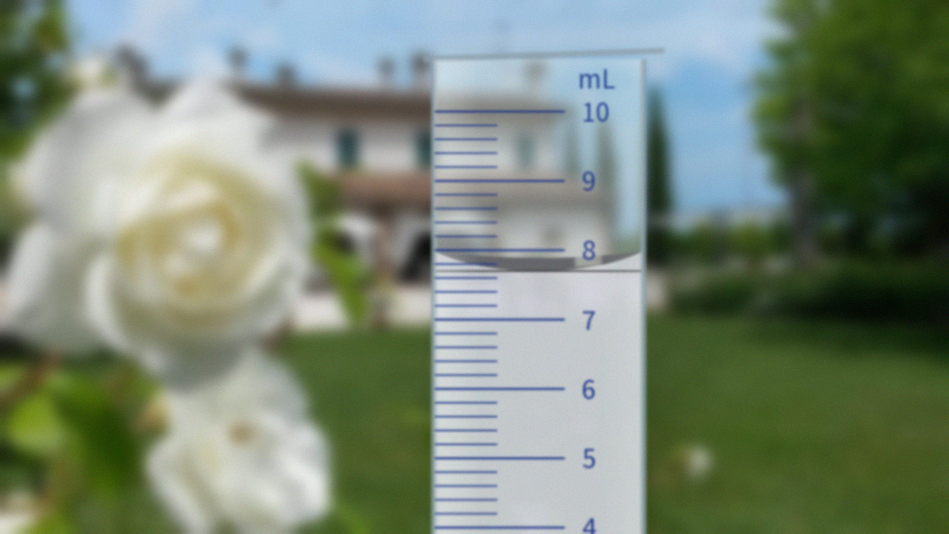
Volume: 7.7; mL
